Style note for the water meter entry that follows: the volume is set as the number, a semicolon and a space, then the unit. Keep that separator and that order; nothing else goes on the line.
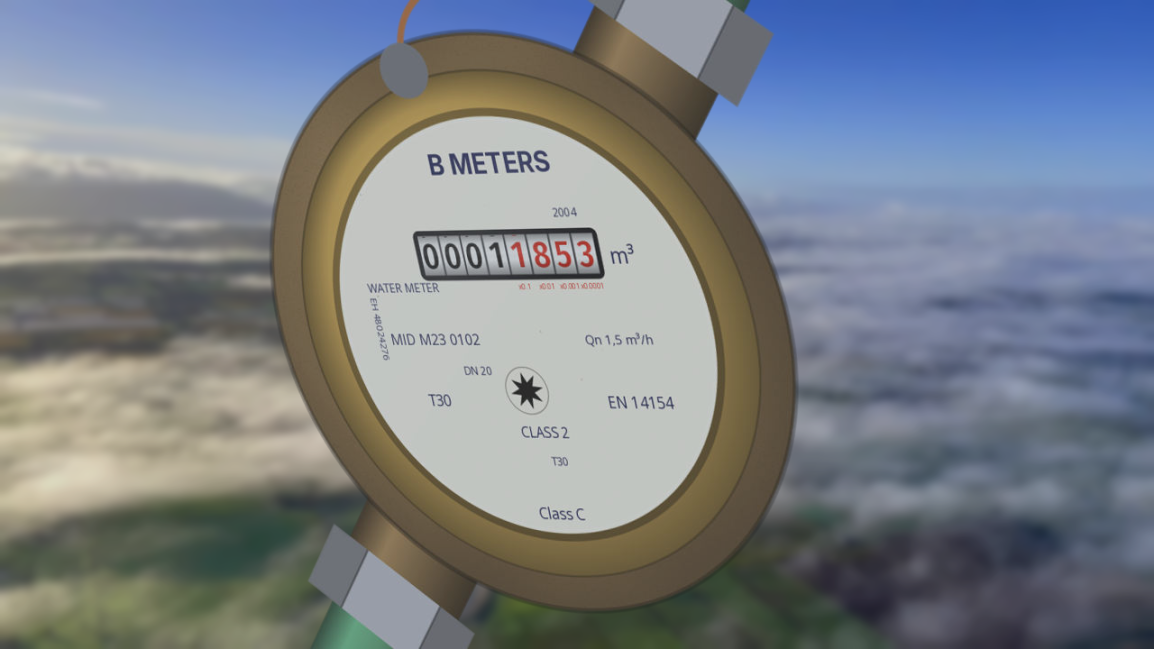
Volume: 1.1853; m³
